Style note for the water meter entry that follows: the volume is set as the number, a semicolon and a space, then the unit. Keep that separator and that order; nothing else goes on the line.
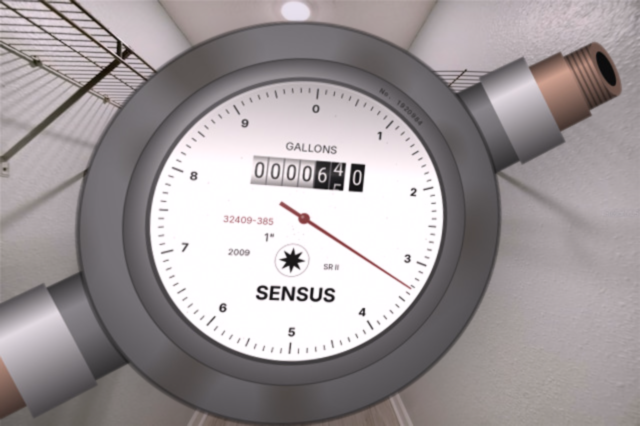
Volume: 643.3; gal
